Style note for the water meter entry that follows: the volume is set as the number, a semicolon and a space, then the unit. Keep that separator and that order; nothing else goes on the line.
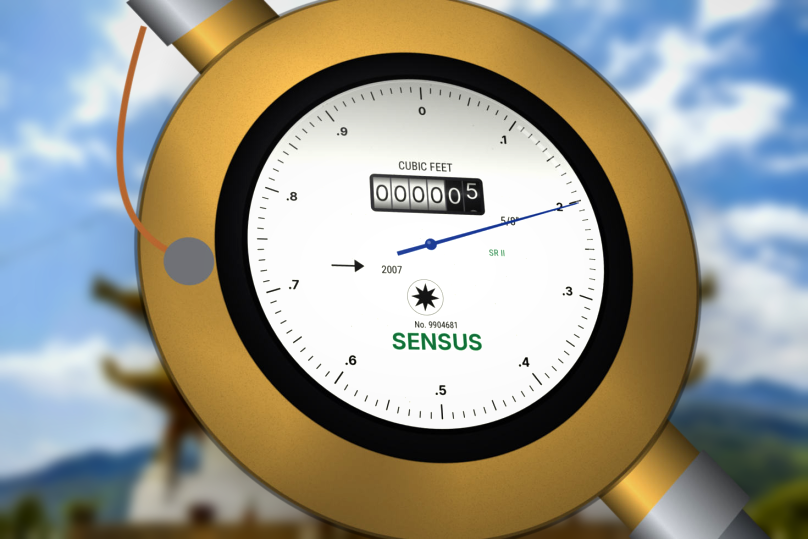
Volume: 5.20; ft³
